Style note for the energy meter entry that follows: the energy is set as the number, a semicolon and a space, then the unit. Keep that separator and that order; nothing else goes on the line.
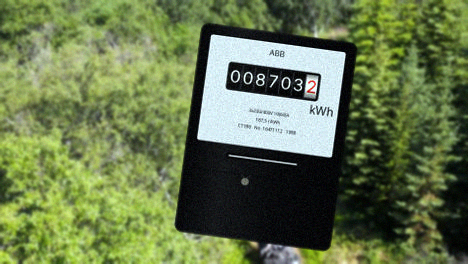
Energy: 8703.2; kWh
